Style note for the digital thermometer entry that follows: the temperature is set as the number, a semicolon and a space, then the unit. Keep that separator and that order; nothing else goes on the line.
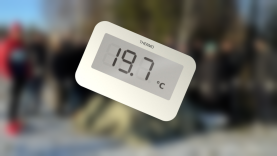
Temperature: 19.7; °C
